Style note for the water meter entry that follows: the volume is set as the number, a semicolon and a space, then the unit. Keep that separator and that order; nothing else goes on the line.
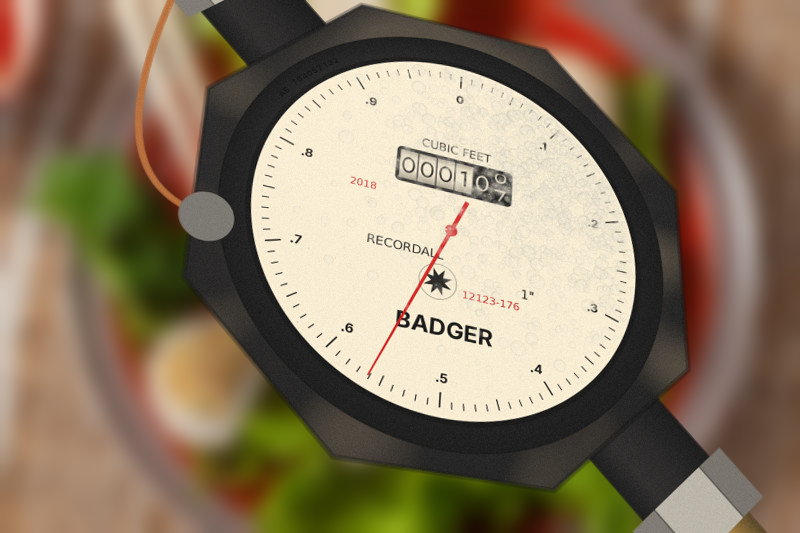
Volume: 106.56; ft³
